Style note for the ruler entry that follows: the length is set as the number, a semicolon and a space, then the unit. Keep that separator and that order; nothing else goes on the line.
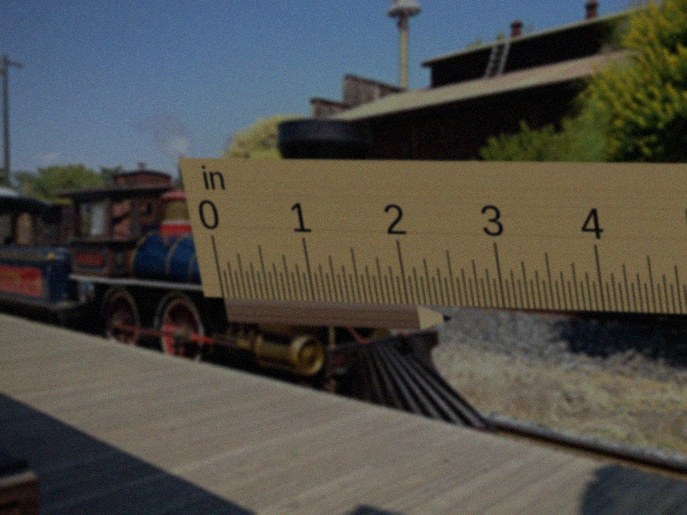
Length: 2.4375; in
